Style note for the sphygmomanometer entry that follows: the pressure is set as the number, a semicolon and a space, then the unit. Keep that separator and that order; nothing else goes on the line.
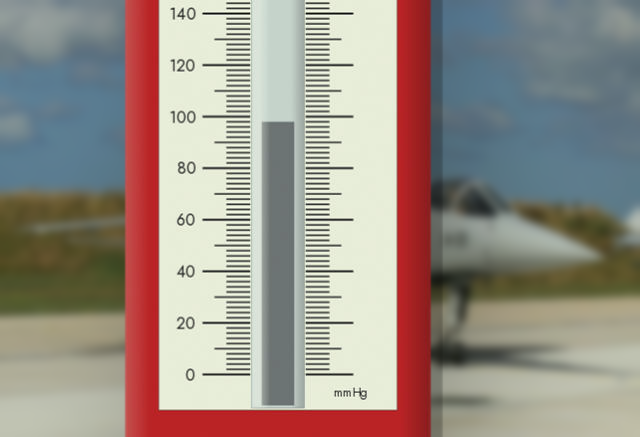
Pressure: 98; mmHg
